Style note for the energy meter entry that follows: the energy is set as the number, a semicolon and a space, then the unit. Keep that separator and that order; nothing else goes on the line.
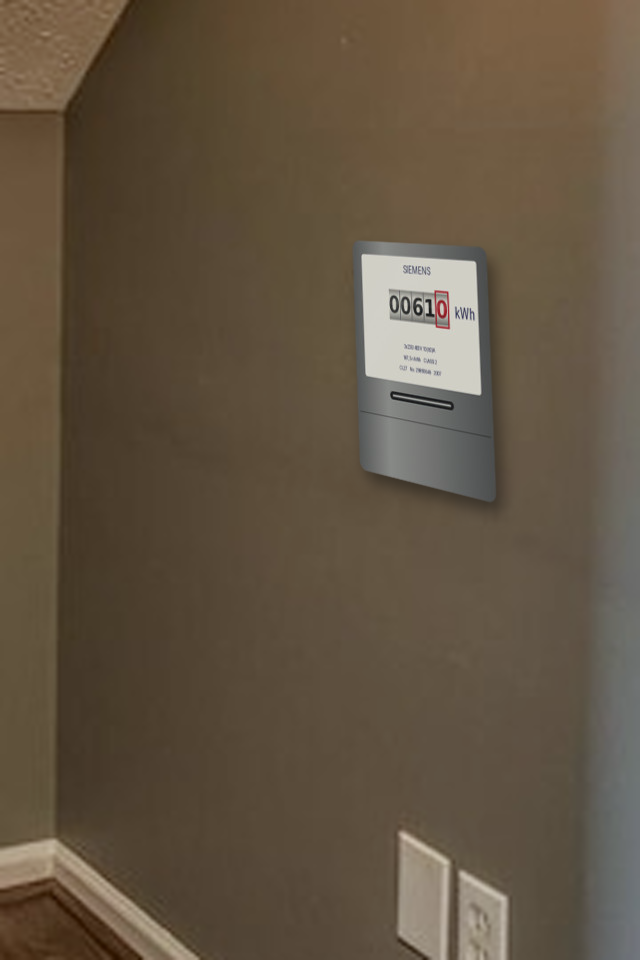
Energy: 61.0; kWh
